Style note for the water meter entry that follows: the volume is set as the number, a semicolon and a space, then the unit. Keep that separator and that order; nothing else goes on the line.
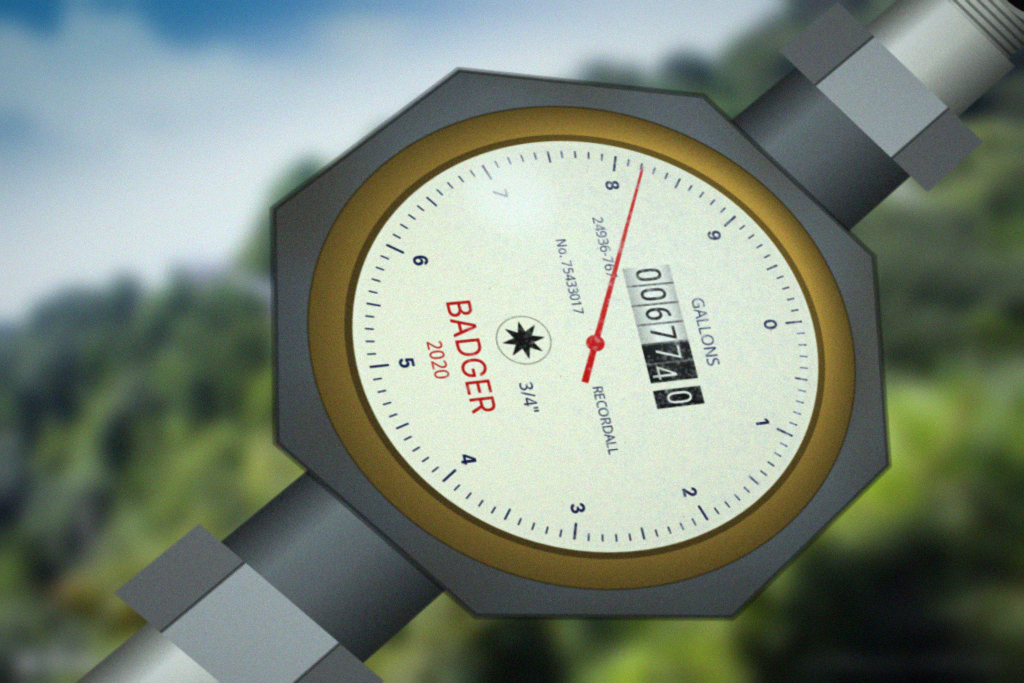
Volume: 67738.2; gal
